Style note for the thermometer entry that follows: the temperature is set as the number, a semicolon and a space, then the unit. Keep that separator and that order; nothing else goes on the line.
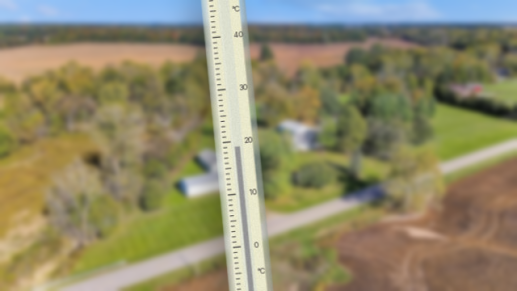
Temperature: 19; °C
